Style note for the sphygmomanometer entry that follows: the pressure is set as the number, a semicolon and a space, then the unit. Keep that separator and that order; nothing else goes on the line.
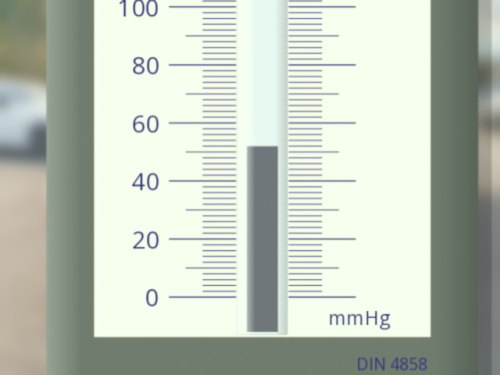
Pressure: 52; mmHg
